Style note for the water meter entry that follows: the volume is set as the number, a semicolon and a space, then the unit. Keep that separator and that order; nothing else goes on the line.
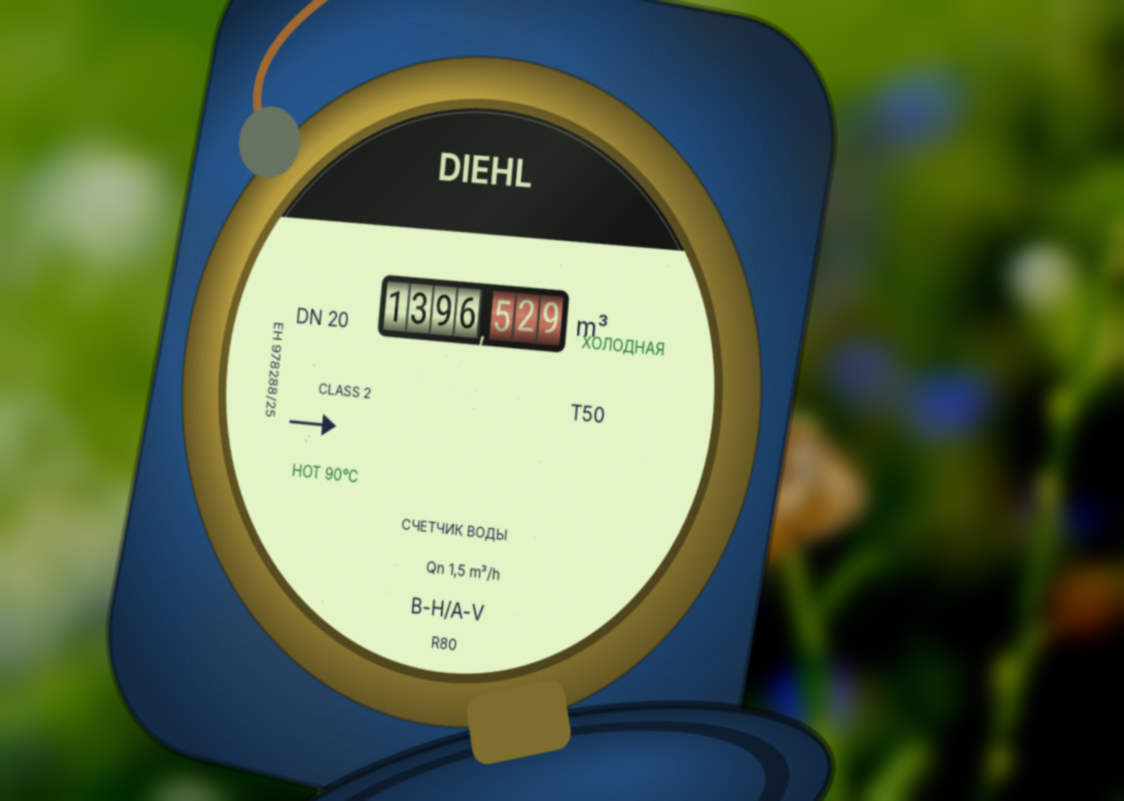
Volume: 1396.529; m³
